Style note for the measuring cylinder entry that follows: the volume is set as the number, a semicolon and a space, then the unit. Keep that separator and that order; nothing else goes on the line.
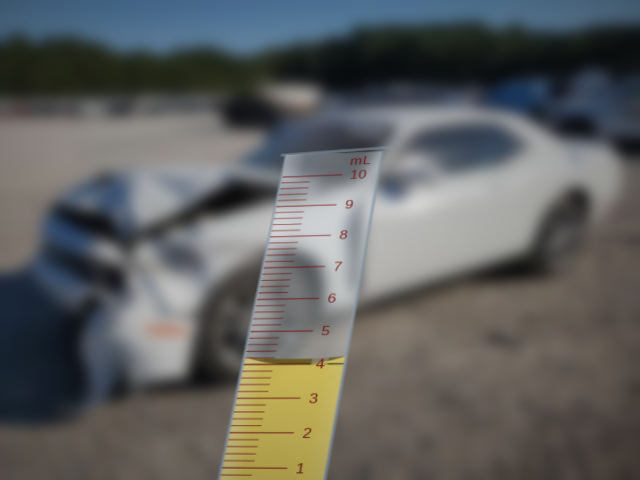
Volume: 4; mL
